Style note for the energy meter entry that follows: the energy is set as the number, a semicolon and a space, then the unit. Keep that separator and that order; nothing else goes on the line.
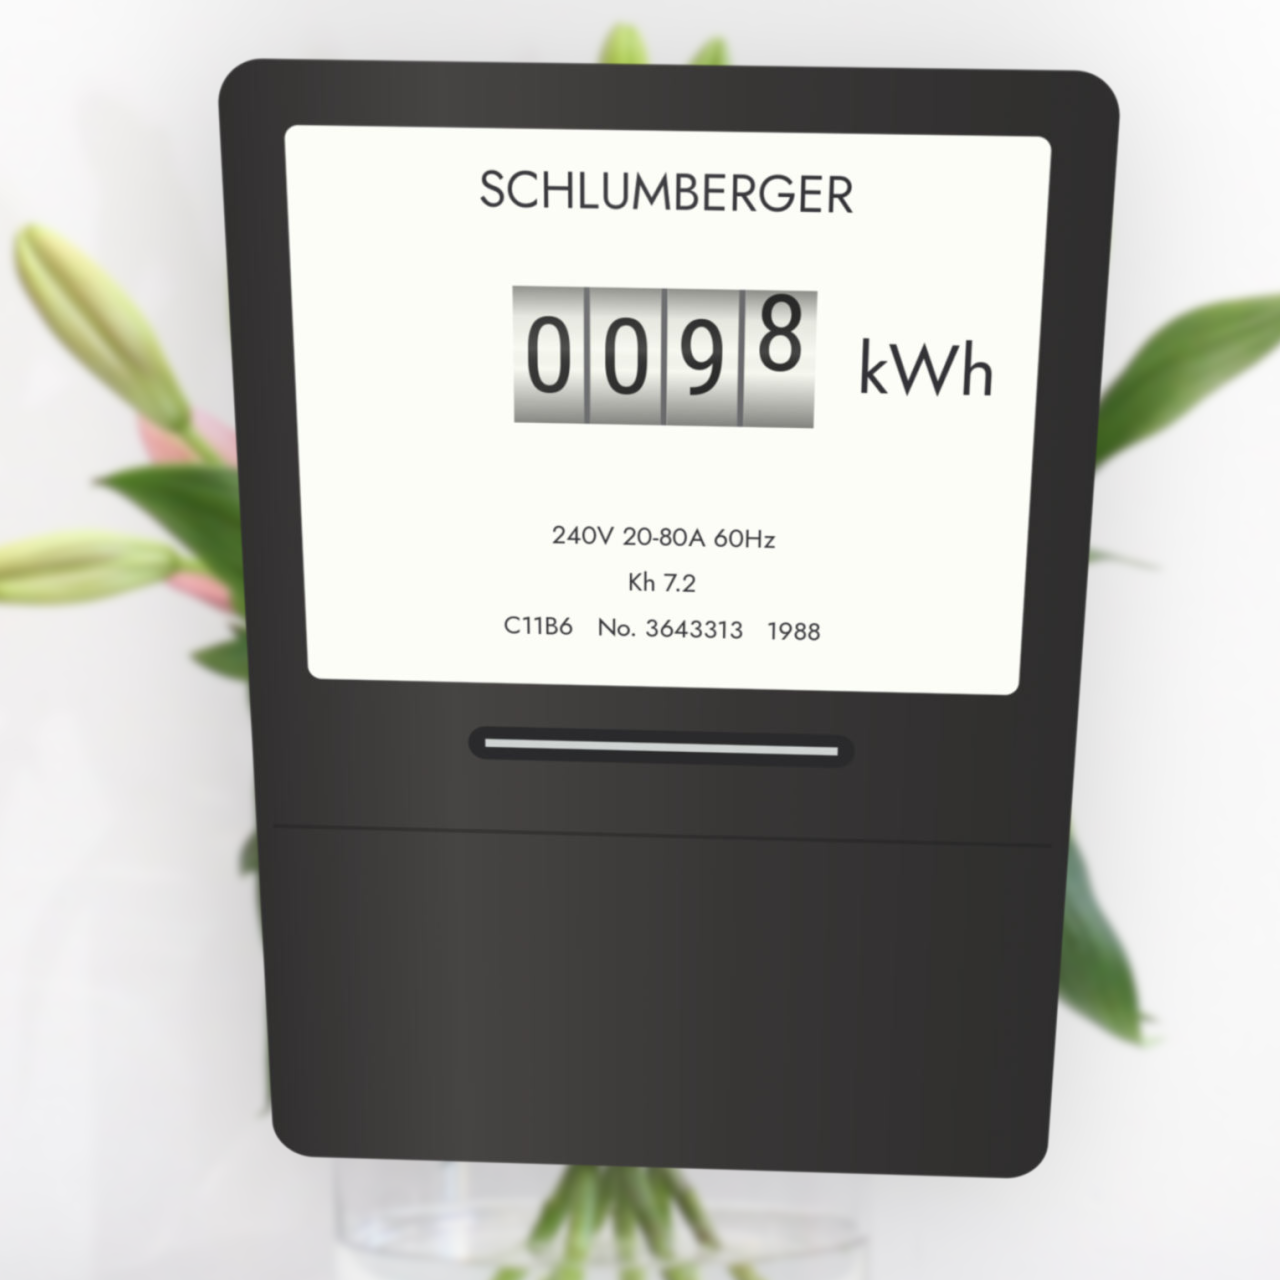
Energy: 98; kWh
